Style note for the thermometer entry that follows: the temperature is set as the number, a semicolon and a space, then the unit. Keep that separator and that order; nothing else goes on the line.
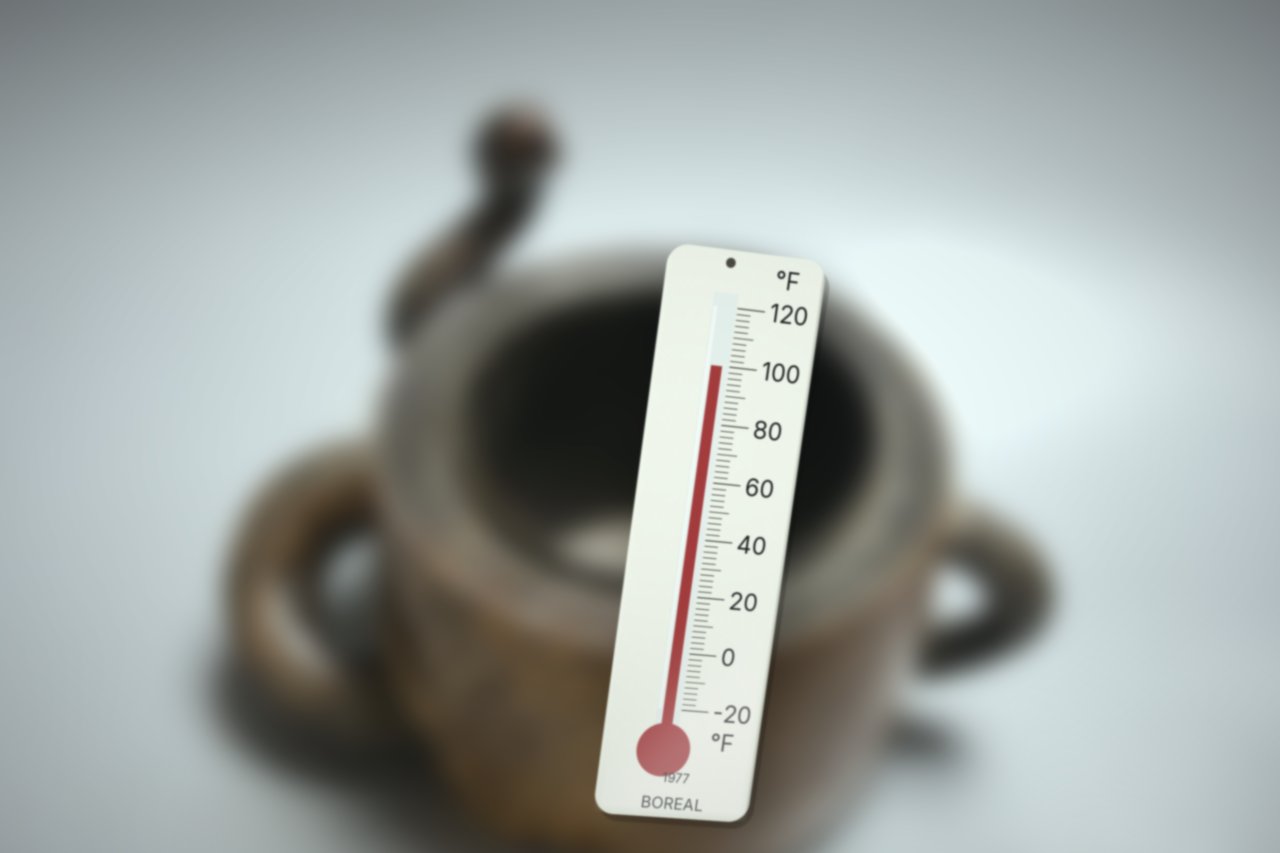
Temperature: 100; °F
